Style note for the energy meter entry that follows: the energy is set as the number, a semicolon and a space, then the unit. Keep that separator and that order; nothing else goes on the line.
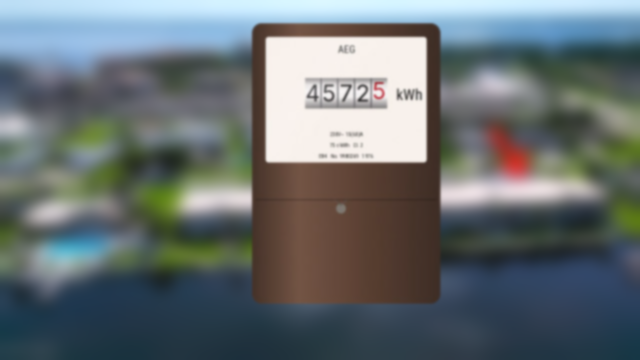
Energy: 4572.5; kWh
